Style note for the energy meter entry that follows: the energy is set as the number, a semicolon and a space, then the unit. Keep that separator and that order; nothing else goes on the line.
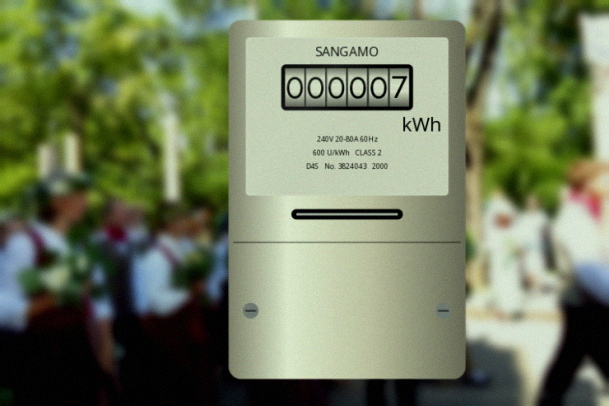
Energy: 7; kWh
